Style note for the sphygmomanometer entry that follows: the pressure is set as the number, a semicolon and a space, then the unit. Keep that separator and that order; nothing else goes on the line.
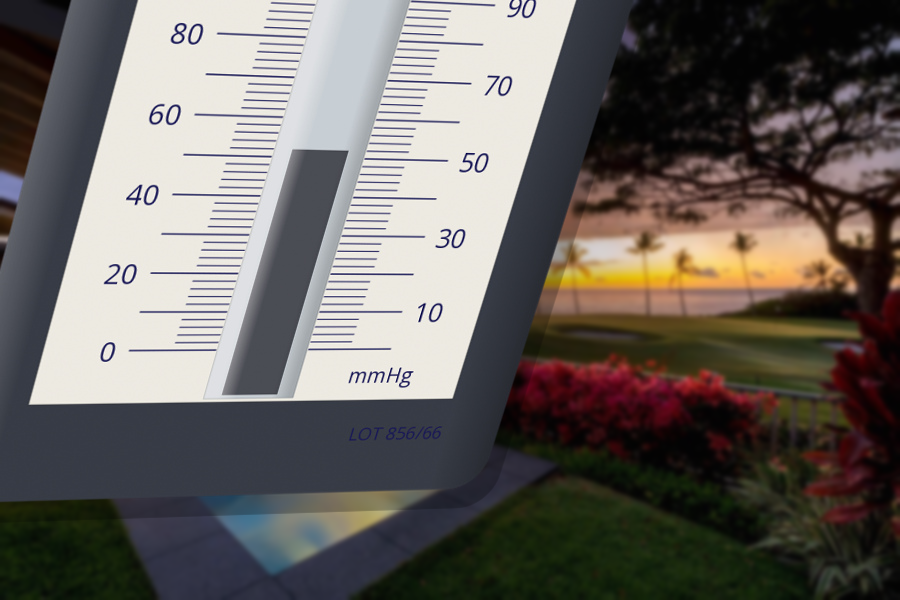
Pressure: 52; mmHg
